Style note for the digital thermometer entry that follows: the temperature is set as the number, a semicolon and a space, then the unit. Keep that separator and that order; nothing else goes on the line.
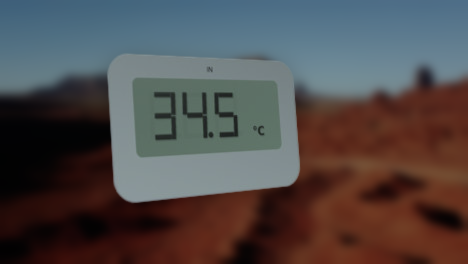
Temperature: 34.5; °C
